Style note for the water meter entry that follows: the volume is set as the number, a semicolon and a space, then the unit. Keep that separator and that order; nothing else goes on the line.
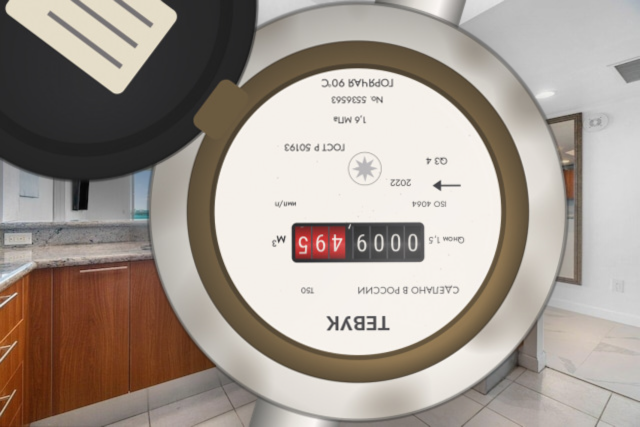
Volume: 9.495; m³
